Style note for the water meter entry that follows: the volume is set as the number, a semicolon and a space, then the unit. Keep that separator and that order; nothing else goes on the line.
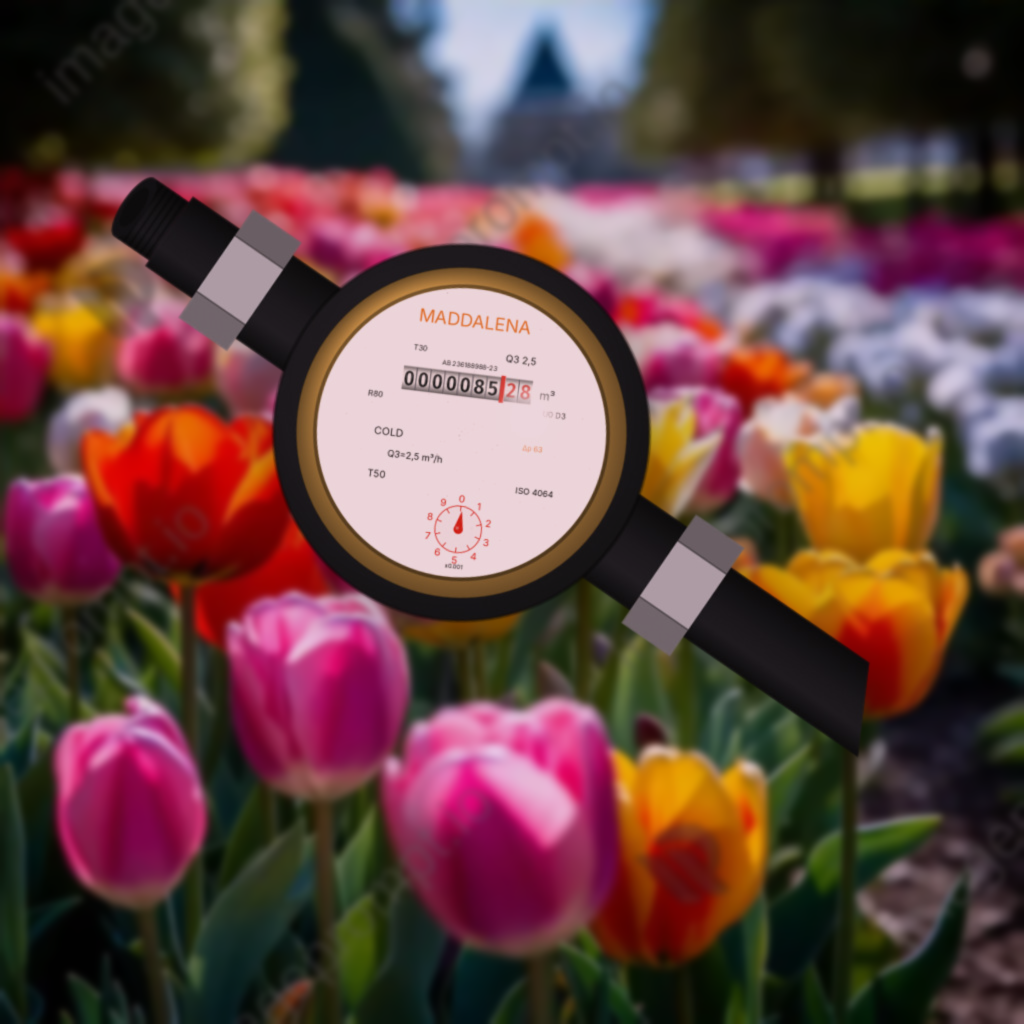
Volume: 85.280; m³
